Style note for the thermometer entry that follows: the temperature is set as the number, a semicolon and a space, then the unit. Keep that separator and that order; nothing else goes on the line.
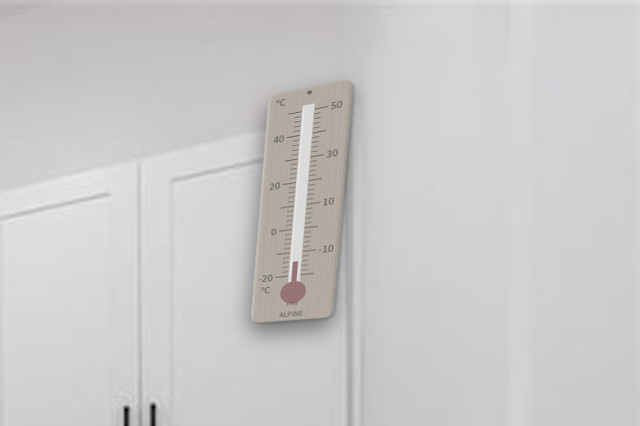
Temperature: -14; °C
